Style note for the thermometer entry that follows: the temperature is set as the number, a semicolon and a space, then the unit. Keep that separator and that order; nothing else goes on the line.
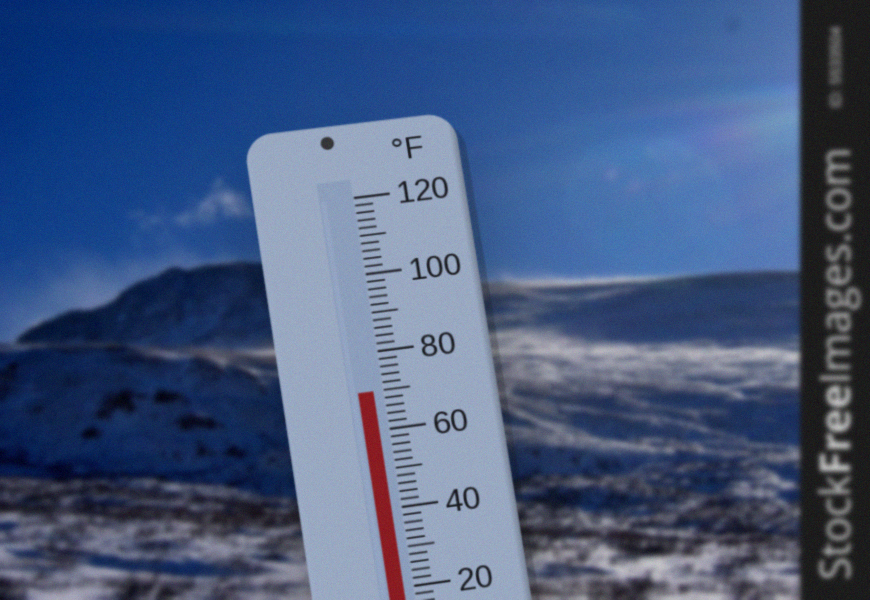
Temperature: 70; °F
